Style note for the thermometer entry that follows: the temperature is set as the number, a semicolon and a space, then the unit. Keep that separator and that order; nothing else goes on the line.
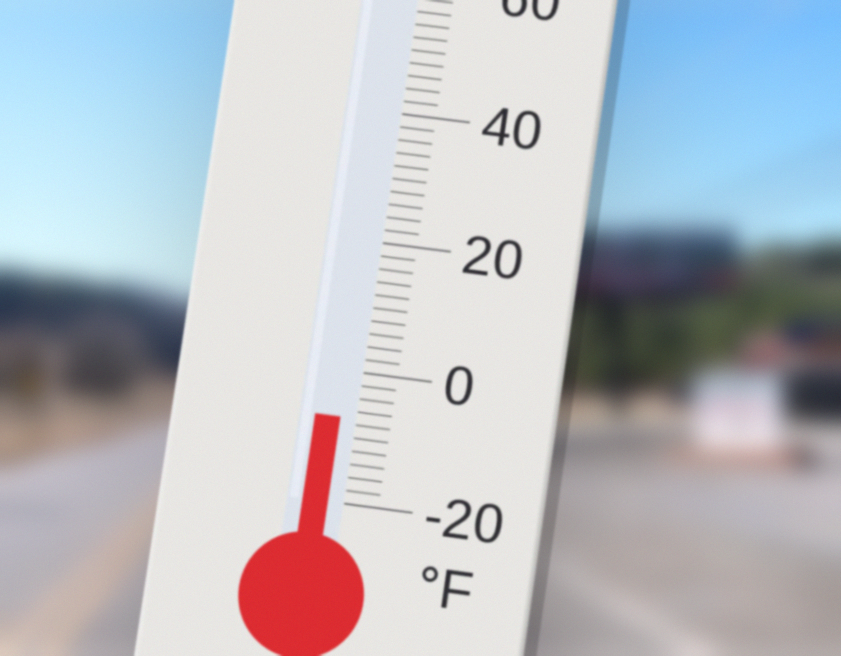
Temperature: -7; °F
